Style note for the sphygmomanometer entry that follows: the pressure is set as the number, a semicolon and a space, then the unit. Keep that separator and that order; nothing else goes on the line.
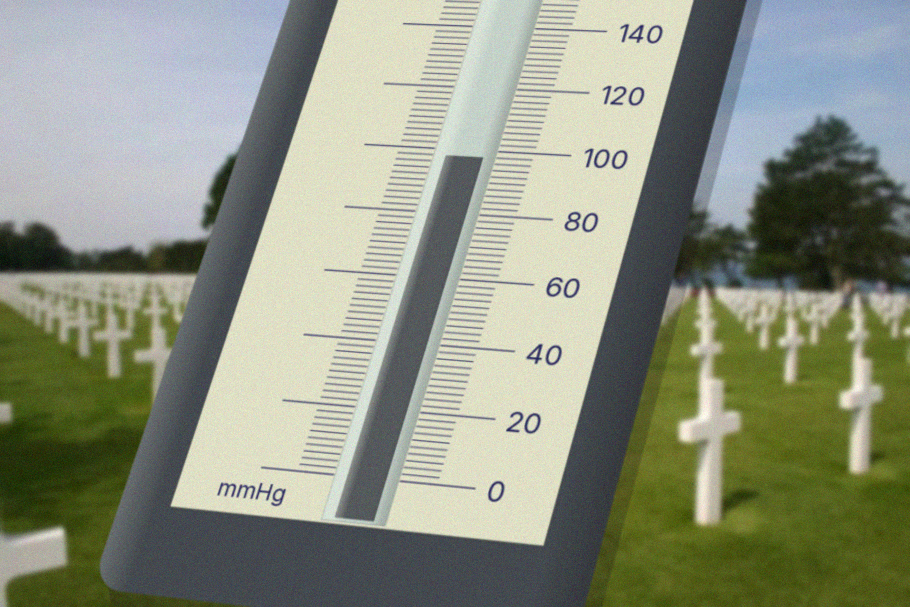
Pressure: 98; mmHg
